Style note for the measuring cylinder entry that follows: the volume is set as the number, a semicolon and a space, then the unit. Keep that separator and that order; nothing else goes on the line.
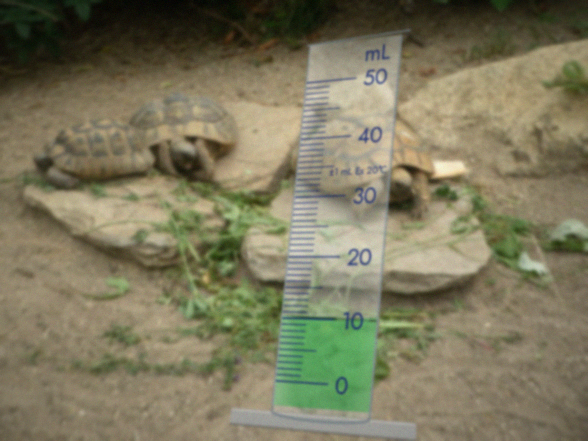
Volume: 10; mL
